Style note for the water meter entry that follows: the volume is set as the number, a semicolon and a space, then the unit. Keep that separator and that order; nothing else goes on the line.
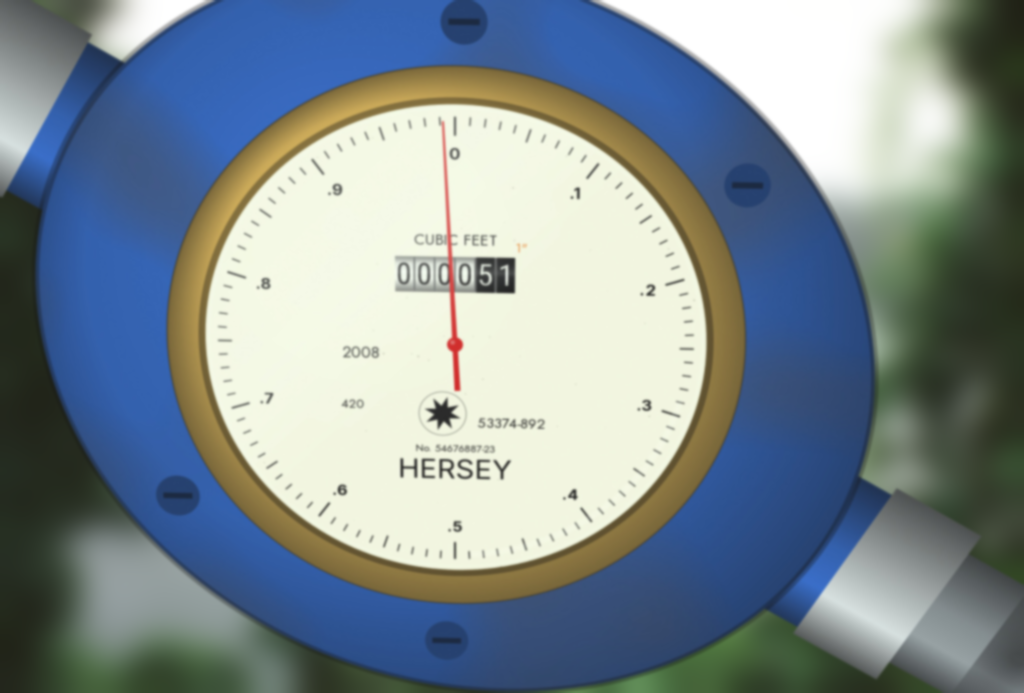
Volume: 50.99; ft³
